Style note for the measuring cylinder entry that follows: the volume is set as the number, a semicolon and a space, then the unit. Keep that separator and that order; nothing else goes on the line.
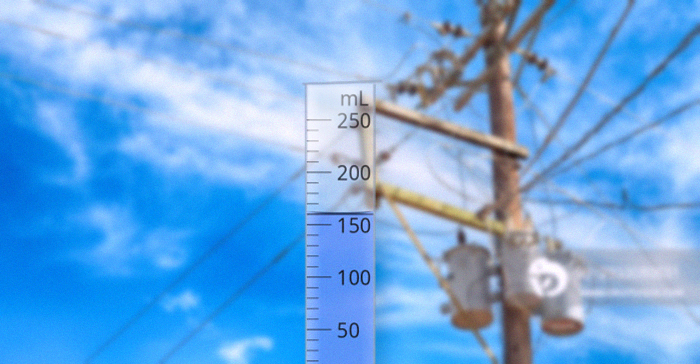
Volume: 160; mL
